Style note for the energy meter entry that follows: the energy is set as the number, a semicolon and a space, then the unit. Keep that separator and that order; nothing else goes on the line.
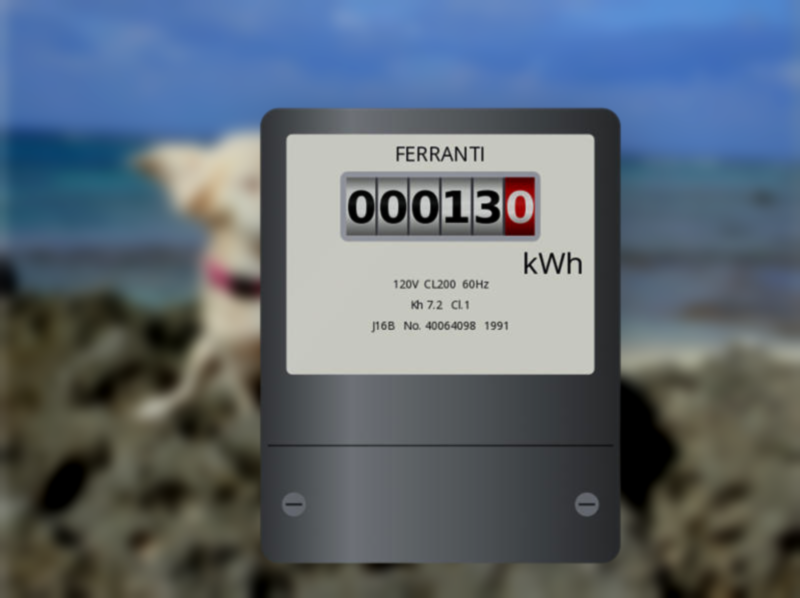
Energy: 13.0; kWh
